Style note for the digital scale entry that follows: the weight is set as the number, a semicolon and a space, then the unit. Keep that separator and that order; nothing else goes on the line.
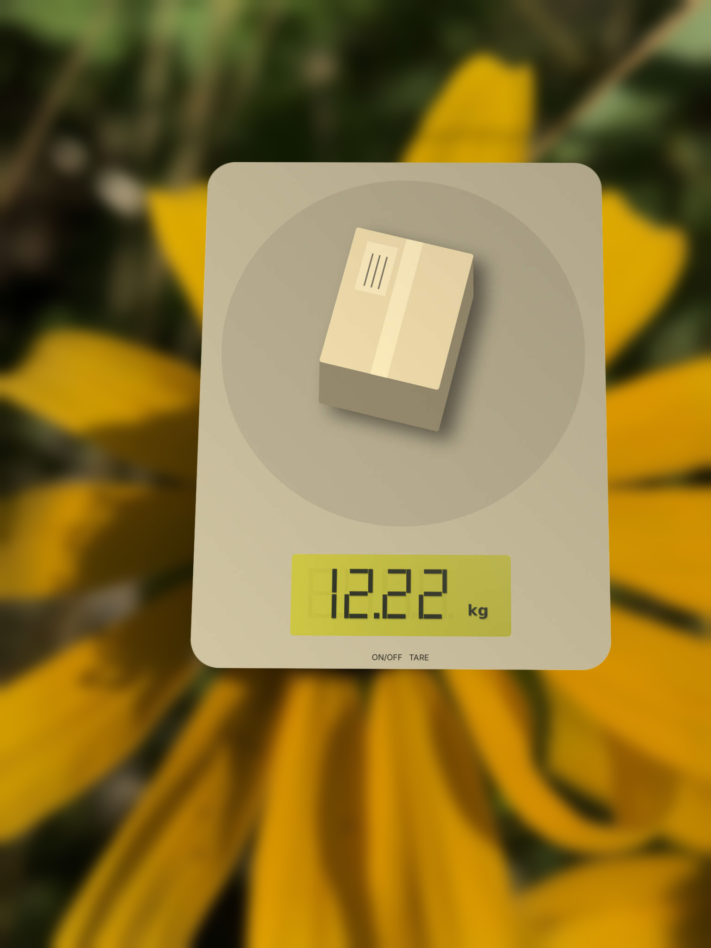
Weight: 12.22; kg
